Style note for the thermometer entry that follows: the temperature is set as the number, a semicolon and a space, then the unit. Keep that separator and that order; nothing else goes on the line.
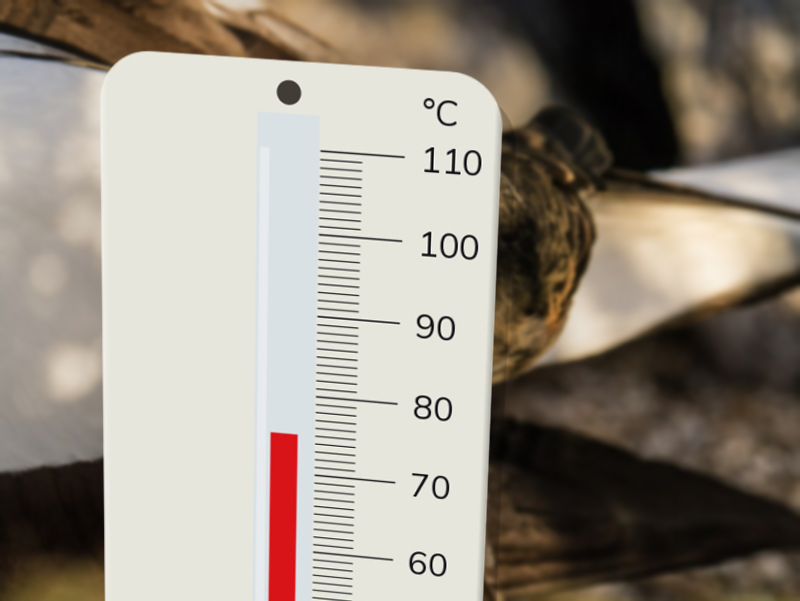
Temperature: 75; °C
